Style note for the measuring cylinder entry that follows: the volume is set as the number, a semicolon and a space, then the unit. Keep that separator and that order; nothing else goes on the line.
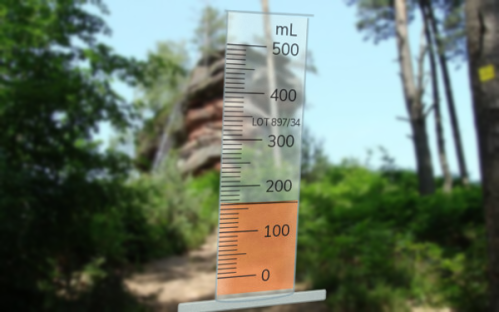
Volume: 160; mL
